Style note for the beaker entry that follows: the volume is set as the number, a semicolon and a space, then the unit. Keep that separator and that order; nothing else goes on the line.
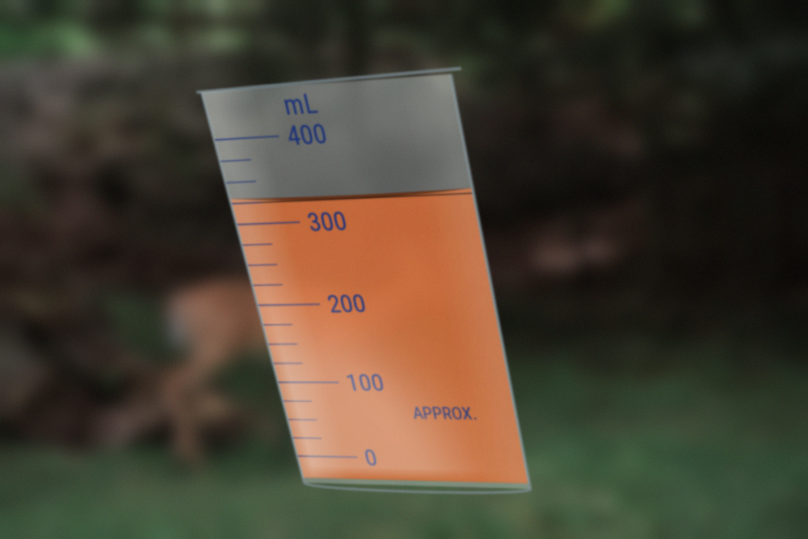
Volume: 325; mL
